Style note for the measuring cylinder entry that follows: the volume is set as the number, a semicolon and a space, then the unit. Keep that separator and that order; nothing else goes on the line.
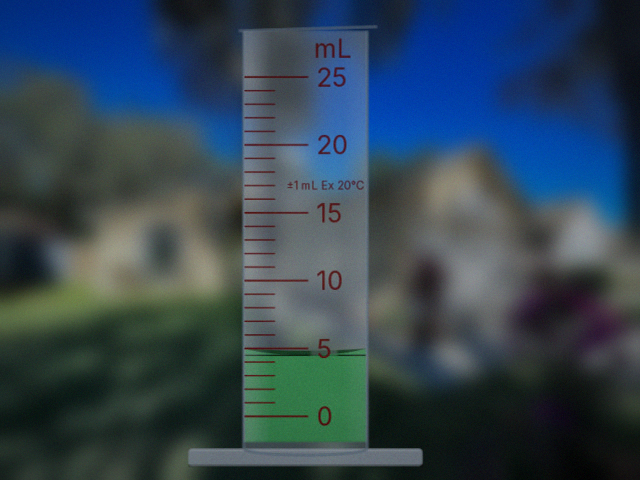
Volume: 4.5; mL
